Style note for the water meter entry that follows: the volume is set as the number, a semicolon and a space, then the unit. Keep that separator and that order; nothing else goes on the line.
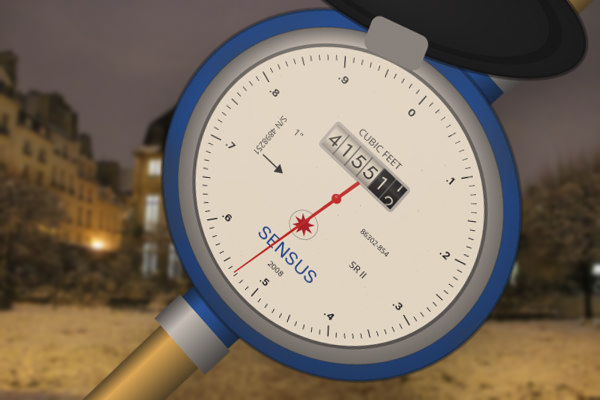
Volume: 415511.53; ft³
